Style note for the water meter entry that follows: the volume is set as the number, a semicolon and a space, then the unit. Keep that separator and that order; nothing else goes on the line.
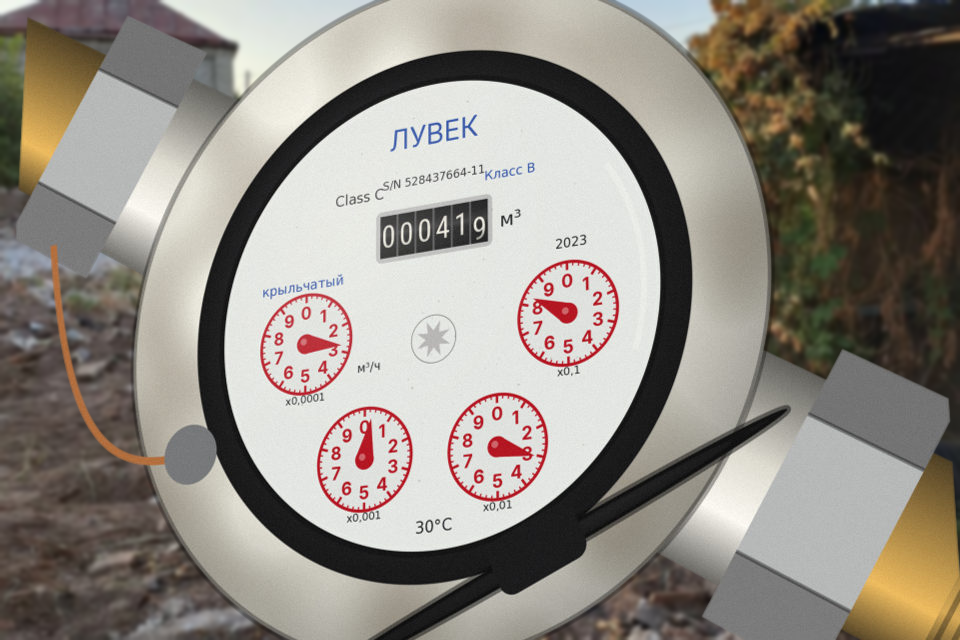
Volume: 418.8302; m³
